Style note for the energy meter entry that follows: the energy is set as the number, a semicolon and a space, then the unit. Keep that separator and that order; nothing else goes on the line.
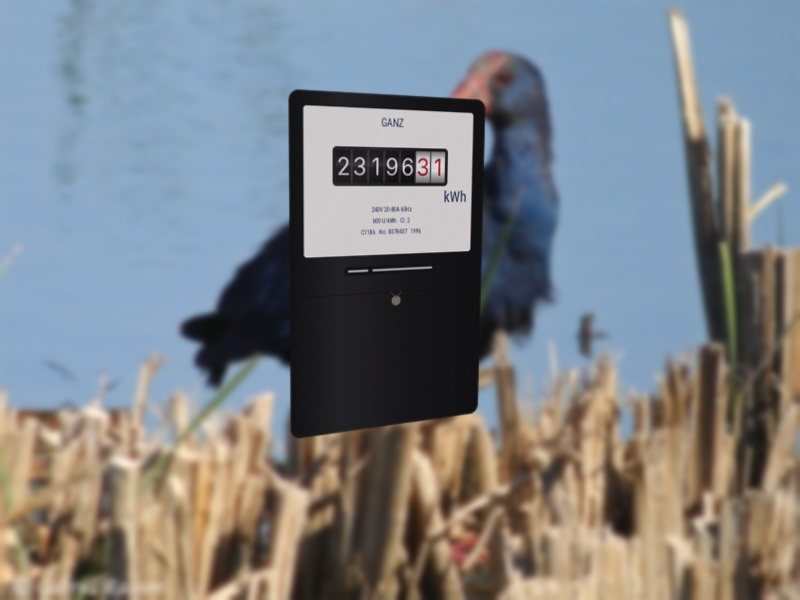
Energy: 23196.31; kWh
